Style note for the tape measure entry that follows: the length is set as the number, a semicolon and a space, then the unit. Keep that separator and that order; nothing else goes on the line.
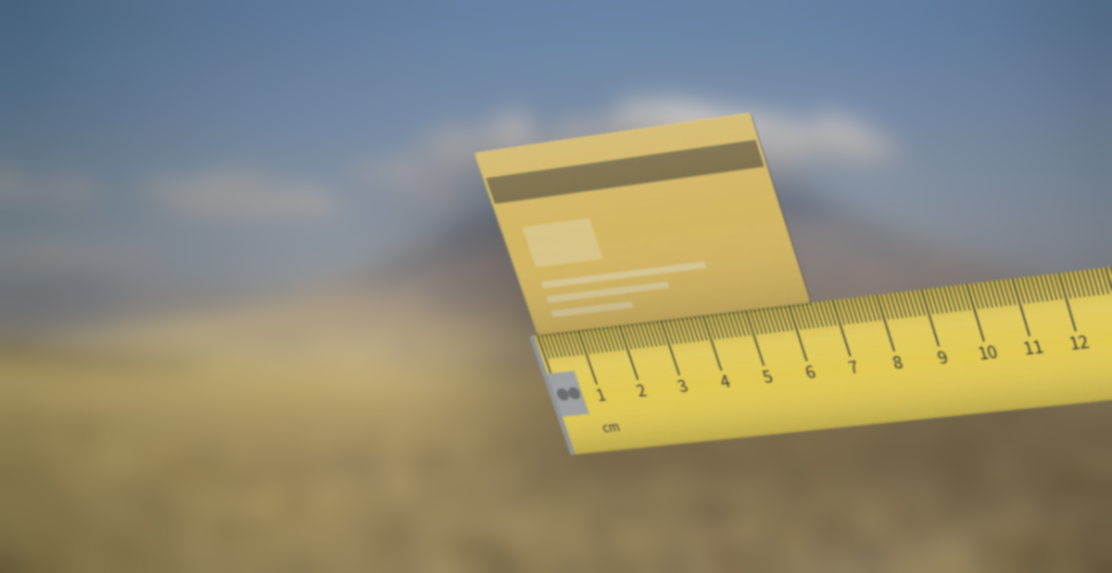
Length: 6.5; cm
